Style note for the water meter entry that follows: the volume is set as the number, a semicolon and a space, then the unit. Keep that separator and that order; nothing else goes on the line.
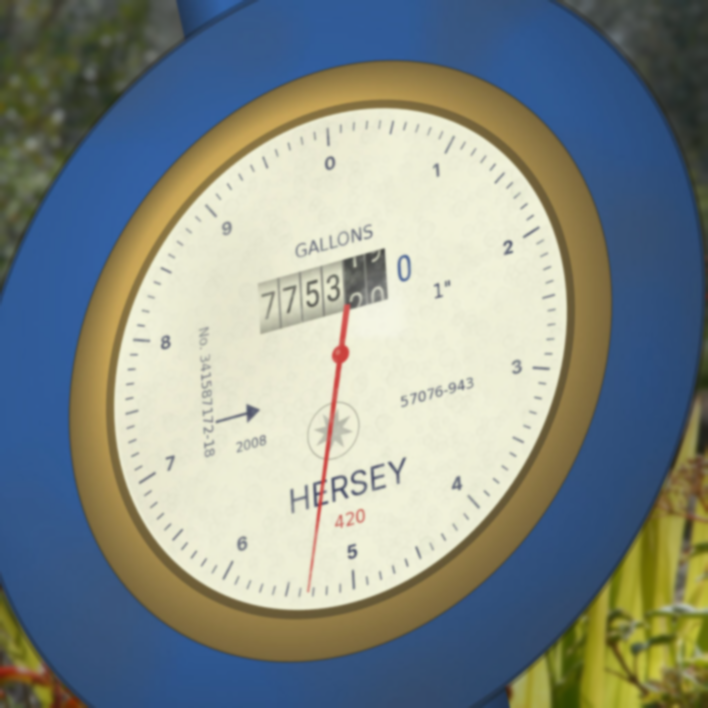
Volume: 7753195.3; gal
